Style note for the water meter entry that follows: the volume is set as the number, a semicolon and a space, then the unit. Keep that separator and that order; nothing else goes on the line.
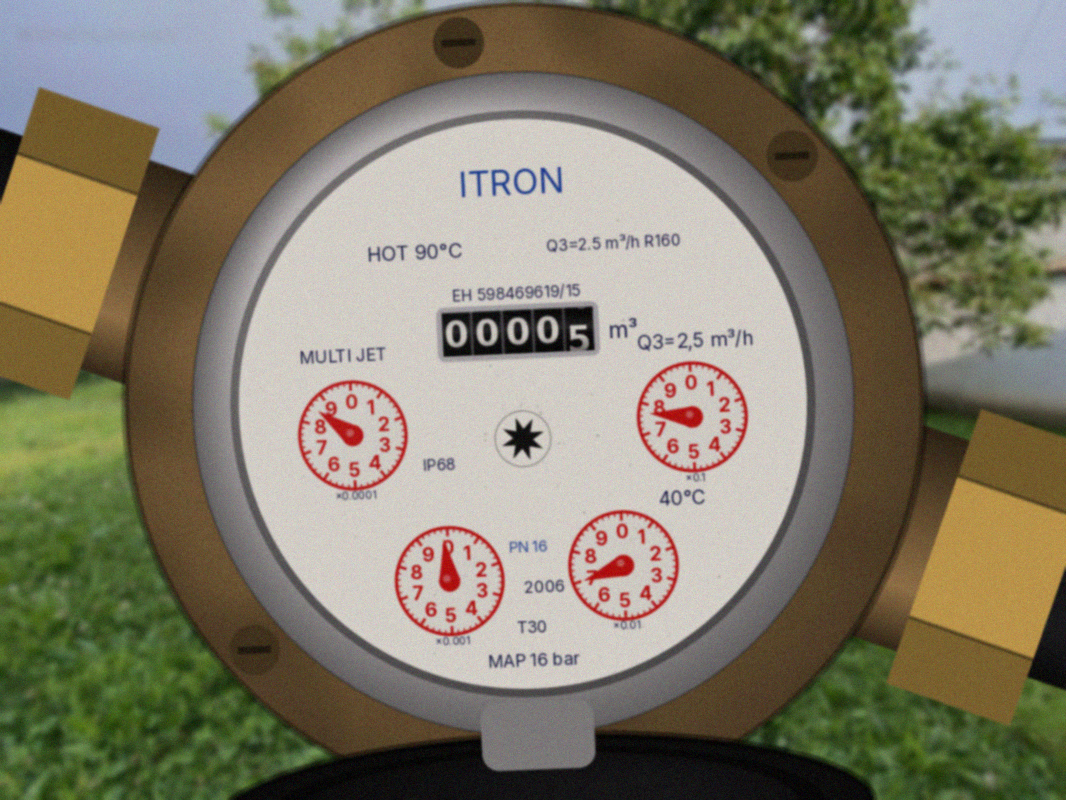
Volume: 4.7698; m³
